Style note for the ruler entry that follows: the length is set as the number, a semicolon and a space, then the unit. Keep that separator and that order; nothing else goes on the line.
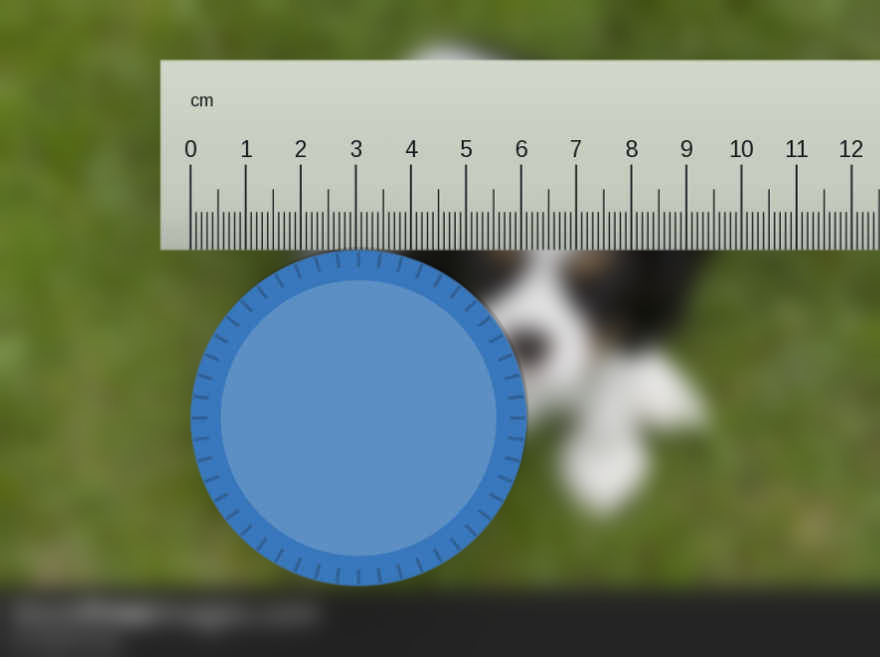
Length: 6.1; cm
